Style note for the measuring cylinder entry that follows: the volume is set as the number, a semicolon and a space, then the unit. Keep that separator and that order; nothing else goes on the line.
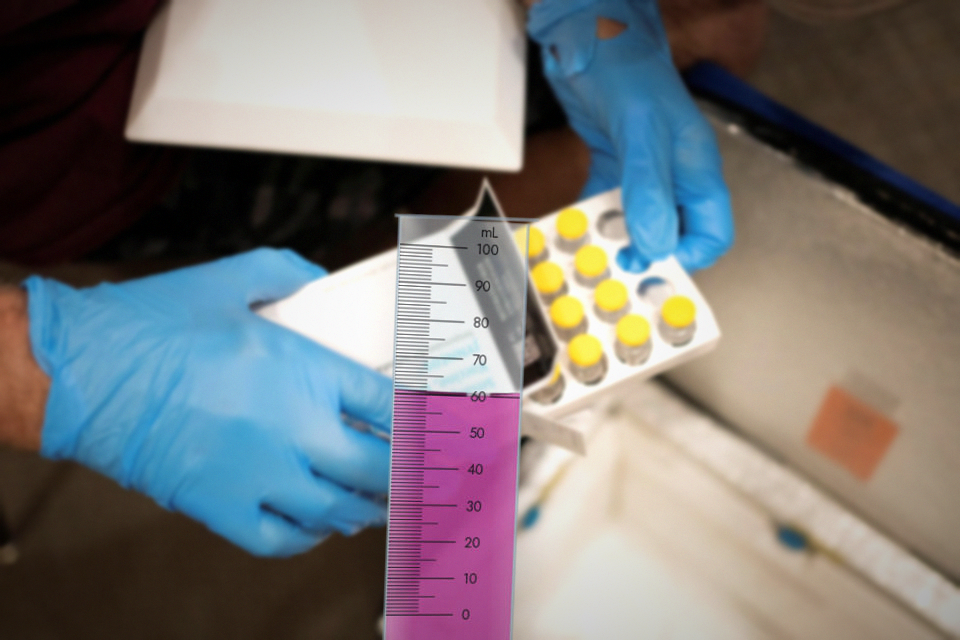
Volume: 60; mL
